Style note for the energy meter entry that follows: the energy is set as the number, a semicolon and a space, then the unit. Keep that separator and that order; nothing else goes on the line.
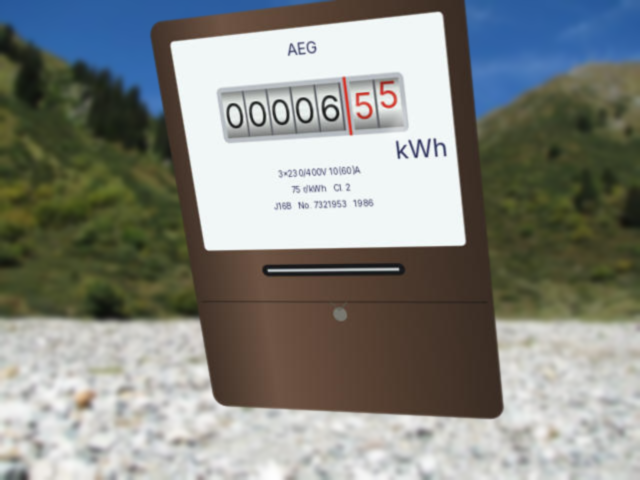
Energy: 6.55; kWh
